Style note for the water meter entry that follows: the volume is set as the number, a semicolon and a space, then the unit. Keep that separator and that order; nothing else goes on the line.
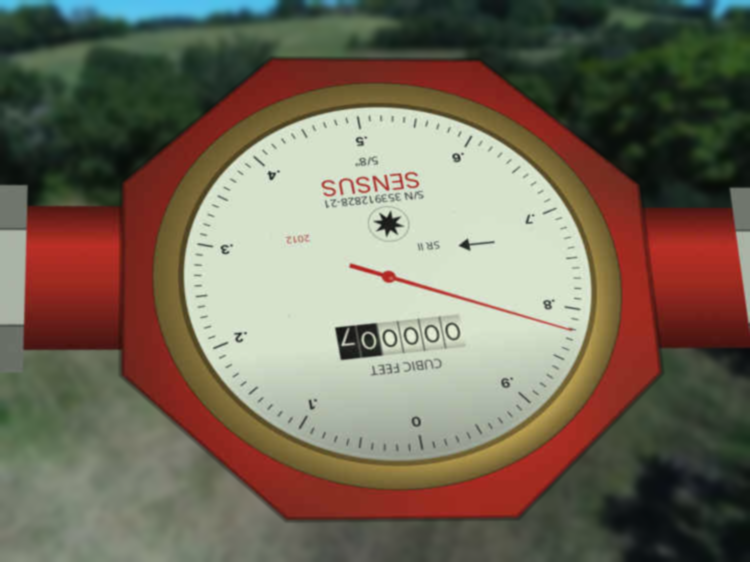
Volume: 6.82; ft³
